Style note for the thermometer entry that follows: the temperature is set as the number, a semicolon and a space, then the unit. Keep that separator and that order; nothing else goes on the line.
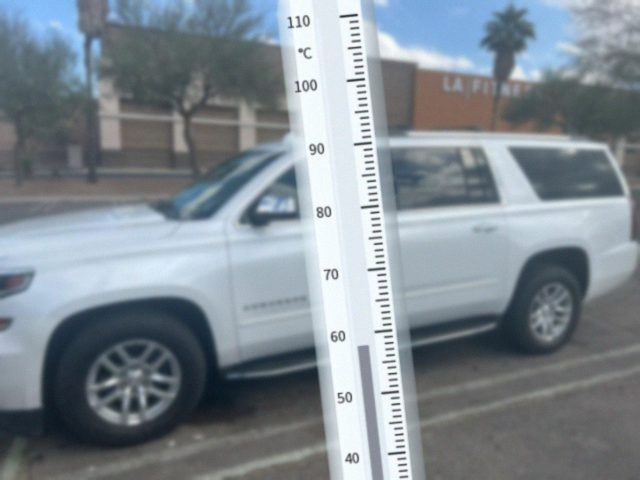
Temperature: 58; °C
